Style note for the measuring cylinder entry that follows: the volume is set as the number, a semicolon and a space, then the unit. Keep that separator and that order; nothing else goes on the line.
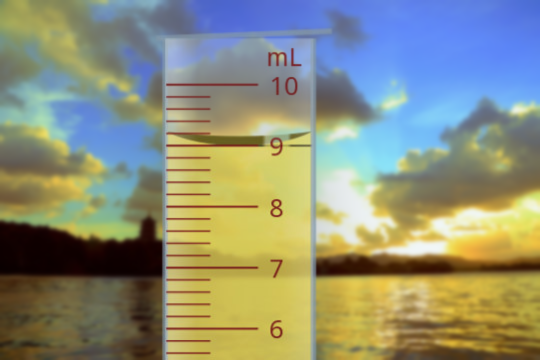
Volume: 9; mL
